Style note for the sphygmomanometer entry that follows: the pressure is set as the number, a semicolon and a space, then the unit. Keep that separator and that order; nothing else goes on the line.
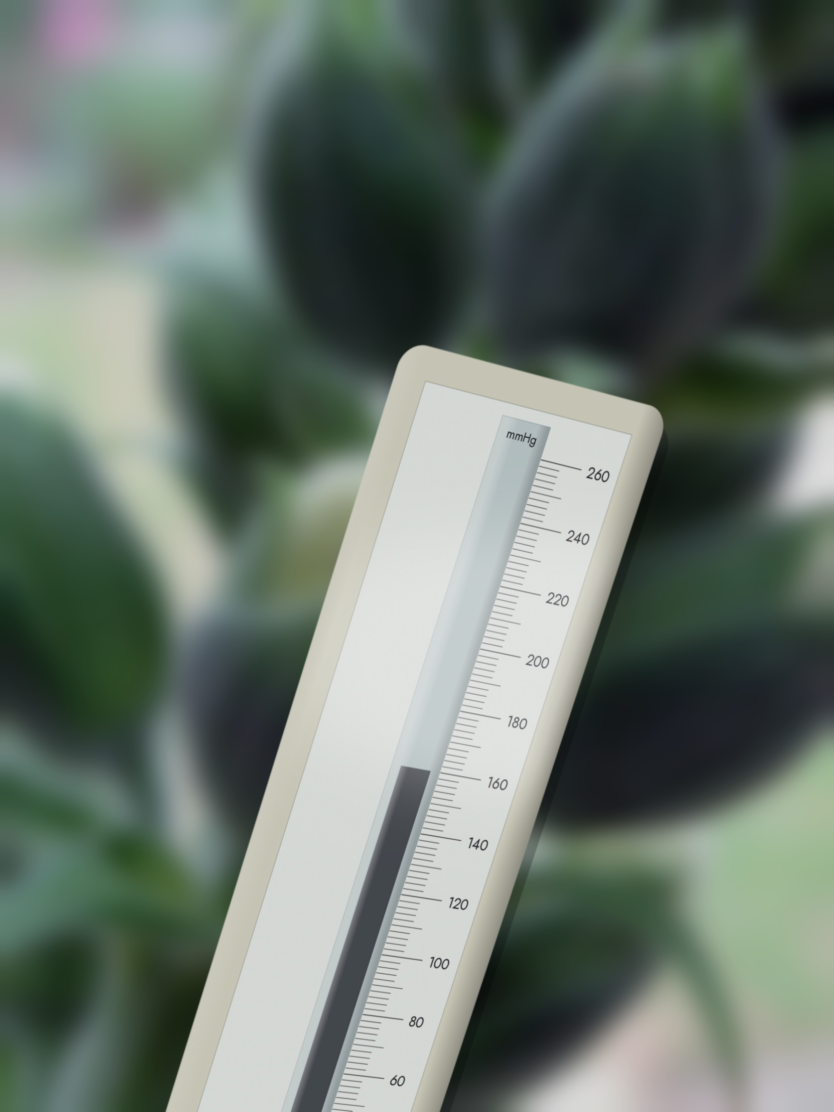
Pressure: 160; mmHg
